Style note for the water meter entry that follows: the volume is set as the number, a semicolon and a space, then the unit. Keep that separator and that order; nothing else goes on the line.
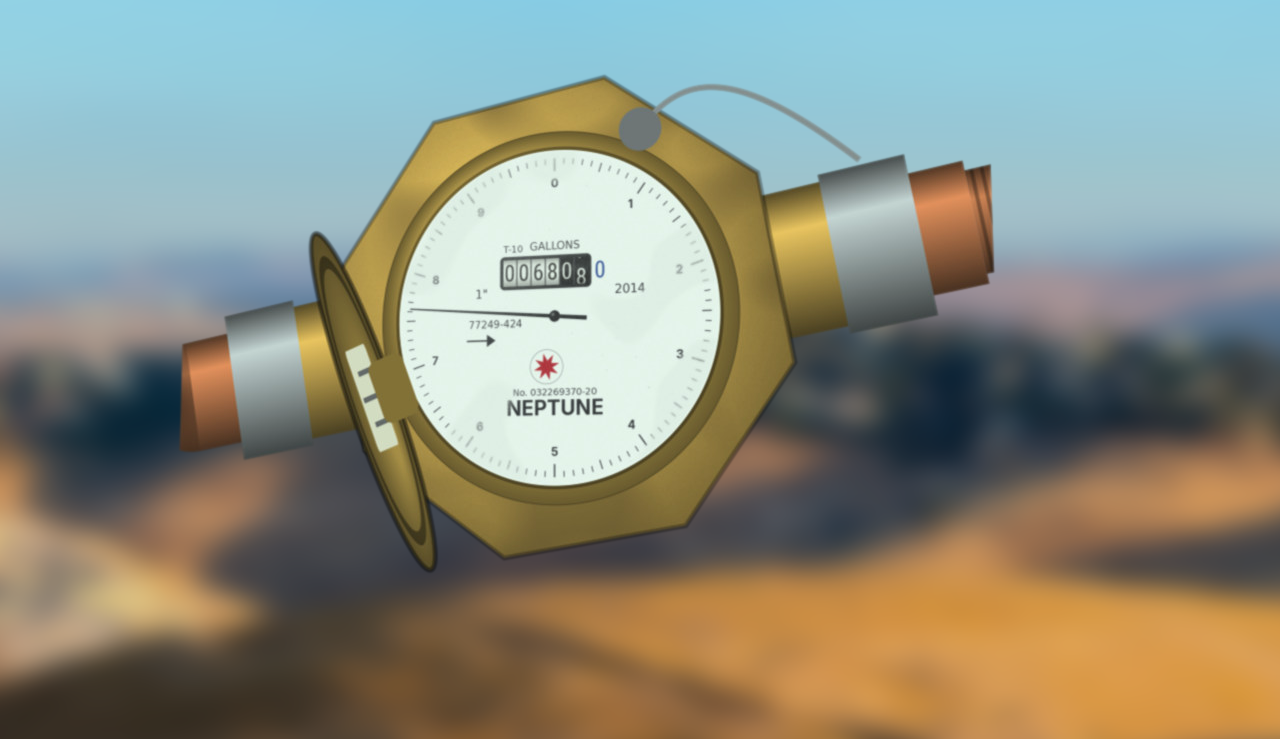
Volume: 68077.6; gal
